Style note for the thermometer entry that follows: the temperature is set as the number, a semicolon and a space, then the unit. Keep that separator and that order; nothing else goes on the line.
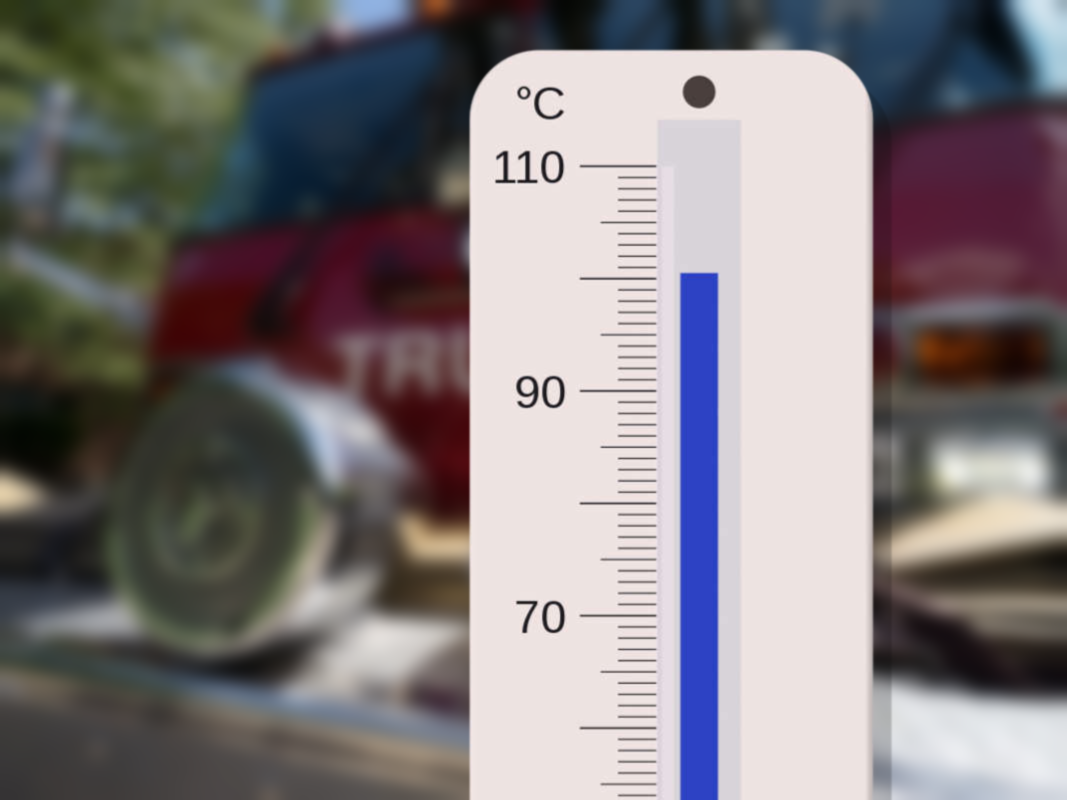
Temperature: 100.5; °C
